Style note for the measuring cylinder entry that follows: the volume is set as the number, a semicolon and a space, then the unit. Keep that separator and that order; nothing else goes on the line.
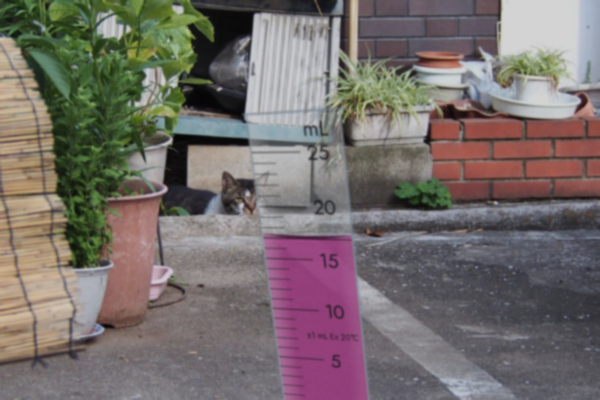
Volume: 17; mL
